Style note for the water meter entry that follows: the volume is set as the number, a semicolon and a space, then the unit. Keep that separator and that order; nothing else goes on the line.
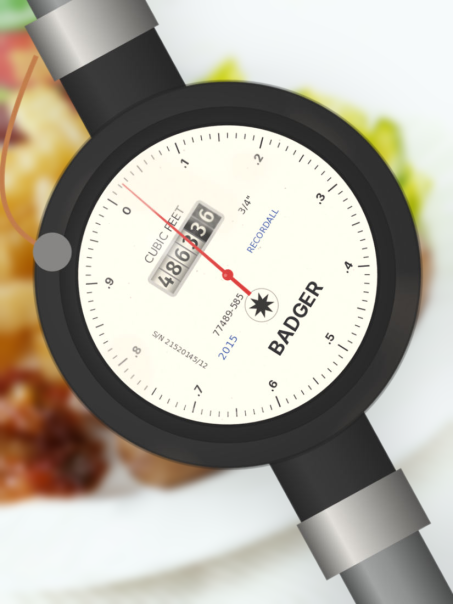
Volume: 486336.02; ft³
